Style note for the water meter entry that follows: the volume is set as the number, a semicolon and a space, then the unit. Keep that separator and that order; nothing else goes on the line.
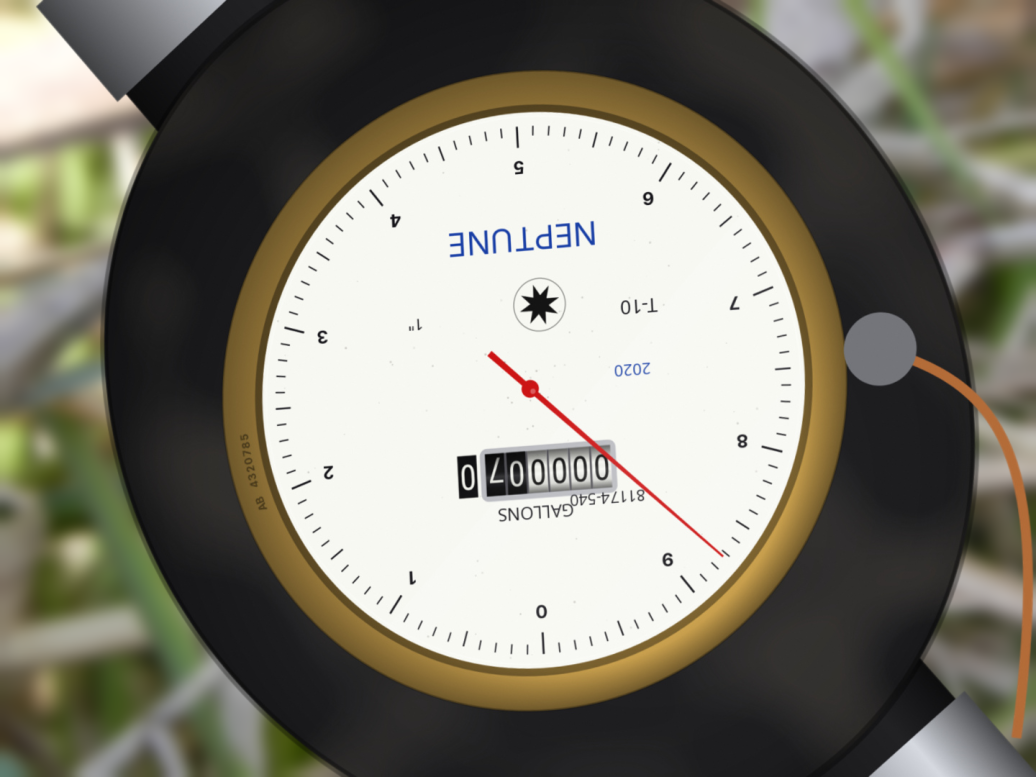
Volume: 68.7; gal
